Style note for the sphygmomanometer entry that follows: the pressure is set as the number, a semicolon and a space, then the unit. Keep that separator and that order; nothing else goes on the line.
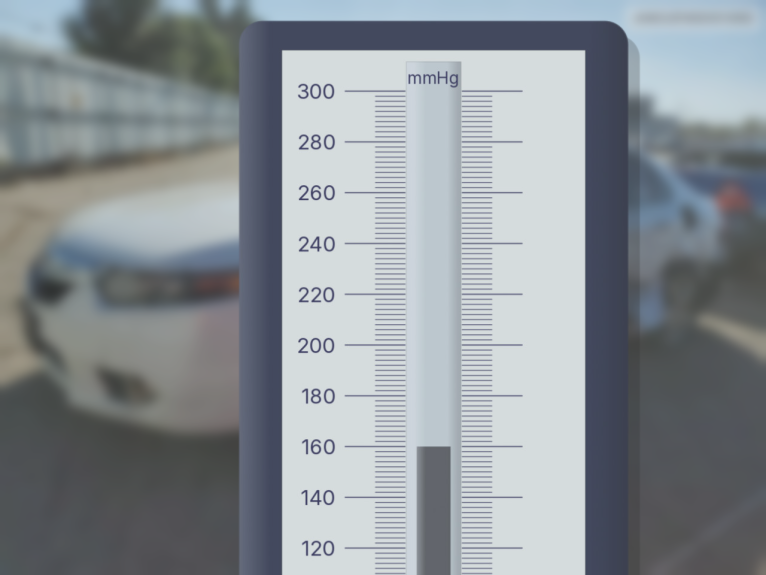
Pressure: 160; mmHg
